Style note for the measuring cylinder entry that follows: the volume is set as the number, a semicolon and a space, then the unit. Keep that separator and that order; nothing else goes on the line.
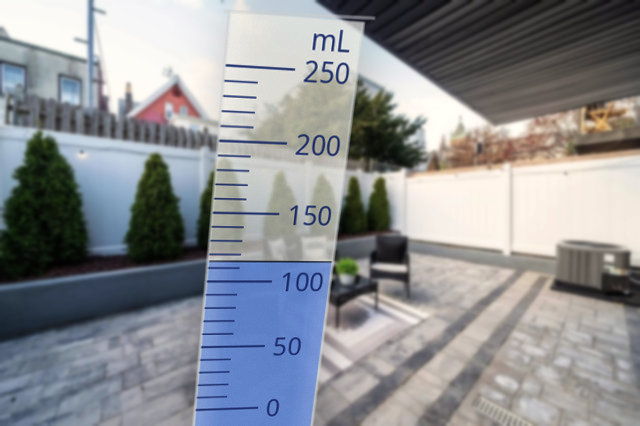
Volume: 115; mL
